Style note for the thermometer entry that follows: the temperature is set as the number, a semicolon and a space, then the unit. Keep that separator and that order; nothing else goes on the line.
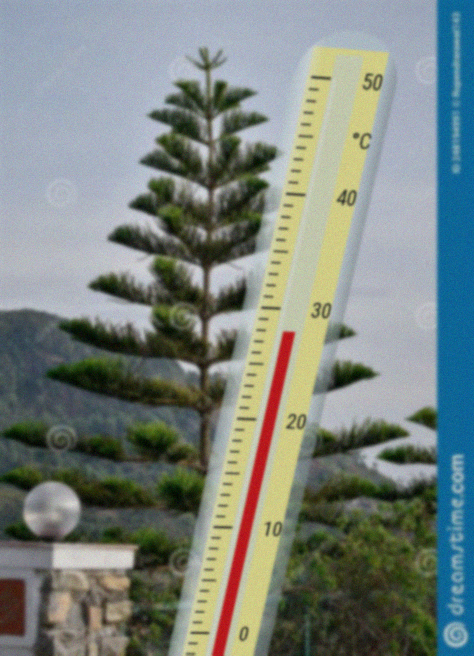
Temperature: 28; °C
